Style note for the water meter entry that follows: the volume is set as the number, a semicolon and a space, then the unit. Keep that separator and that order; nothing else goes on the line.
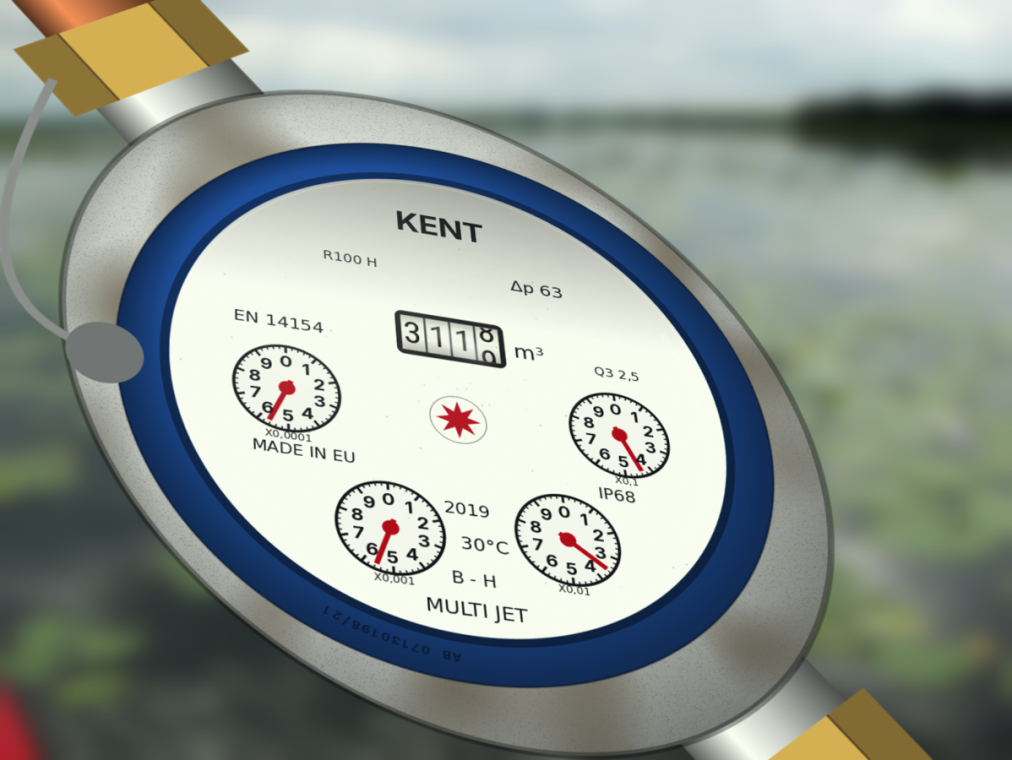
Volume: 3118.4355; m³
